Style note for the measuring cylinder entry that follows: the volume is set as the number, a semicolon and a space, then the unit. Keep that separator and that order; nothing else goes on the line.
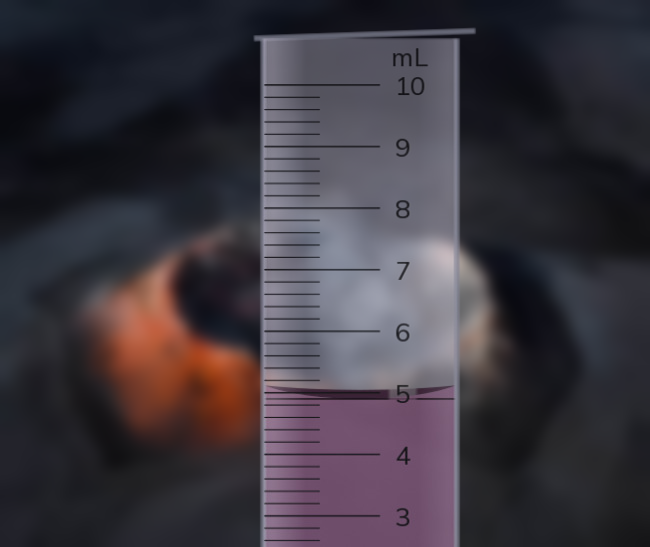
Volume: 4.9; mL
